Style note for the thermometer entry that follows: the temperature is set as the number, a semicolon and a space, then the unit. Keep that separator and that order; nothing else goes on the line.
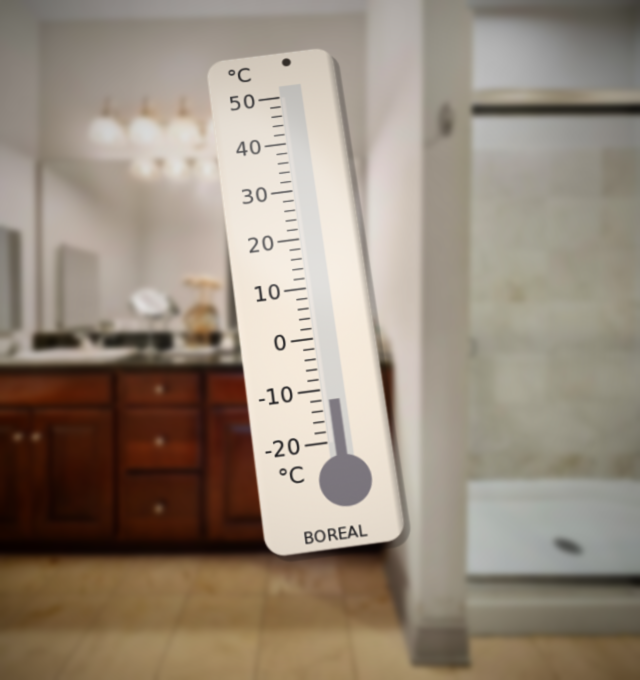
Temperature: -12; °C
